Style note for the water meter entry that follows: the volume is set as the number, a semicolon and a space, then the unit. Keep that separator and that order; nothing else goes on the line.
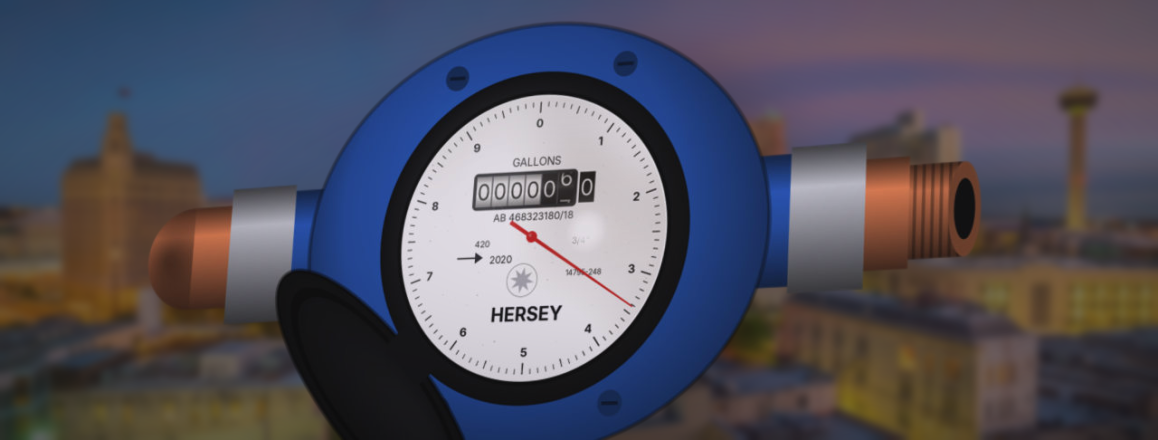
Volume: 63.4; gal
